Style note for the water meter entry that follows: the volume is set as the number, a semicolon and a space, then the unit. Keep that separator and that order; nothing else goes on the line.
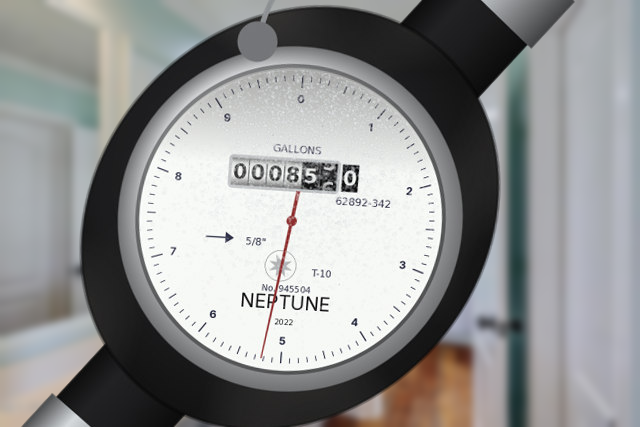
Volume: 8555.2; gal
